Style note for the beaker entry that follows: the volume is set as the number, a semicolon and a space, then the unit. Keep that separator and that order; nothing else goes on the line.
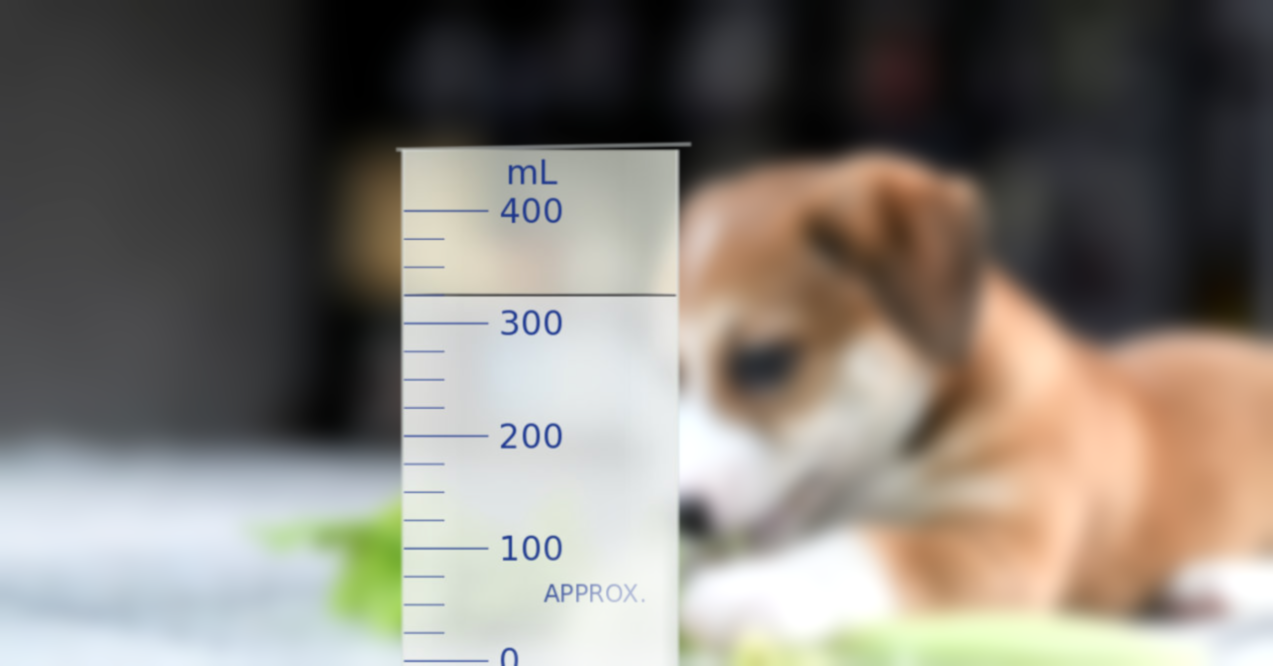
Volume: 325; mL
